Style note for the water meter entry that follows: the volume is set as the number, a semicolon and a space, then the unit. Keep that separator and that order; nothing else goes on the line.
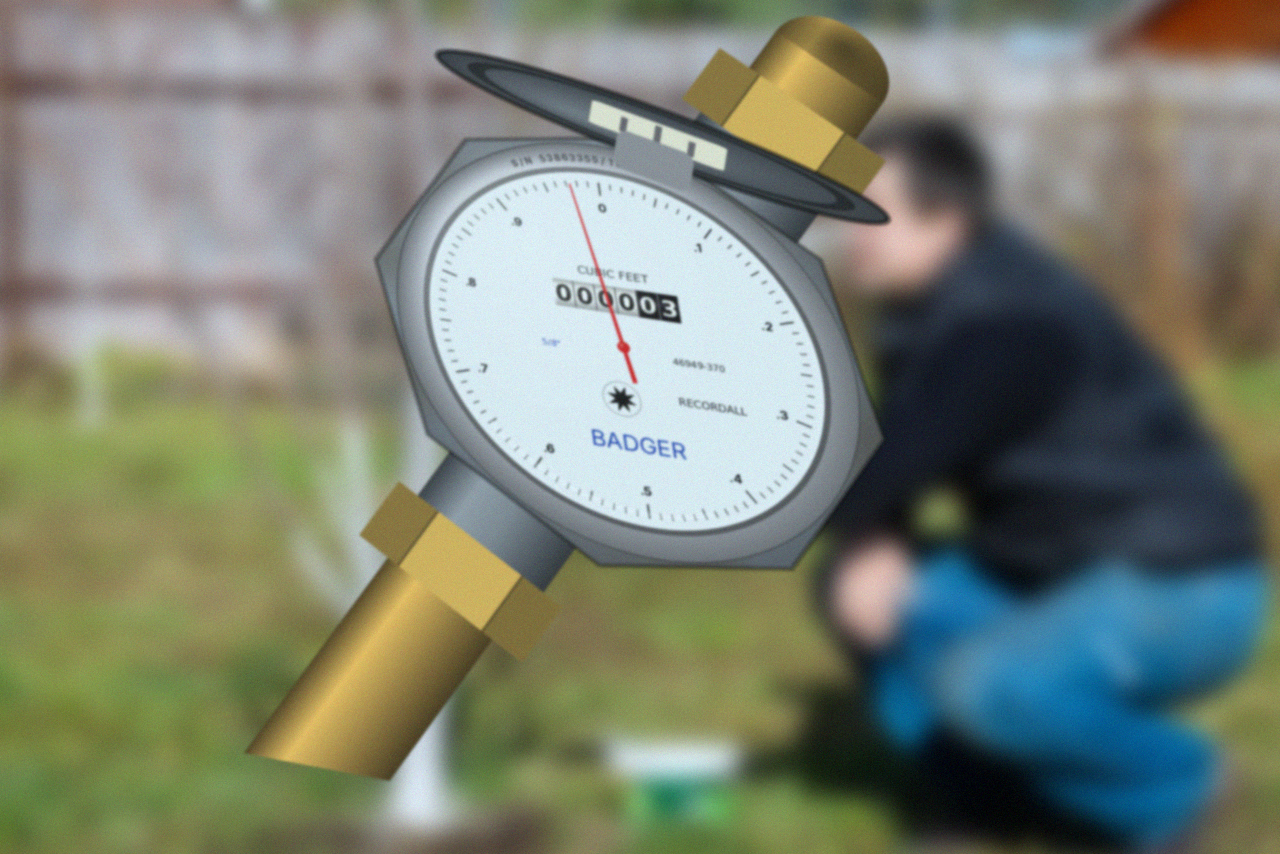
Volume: 2.97; ft³
